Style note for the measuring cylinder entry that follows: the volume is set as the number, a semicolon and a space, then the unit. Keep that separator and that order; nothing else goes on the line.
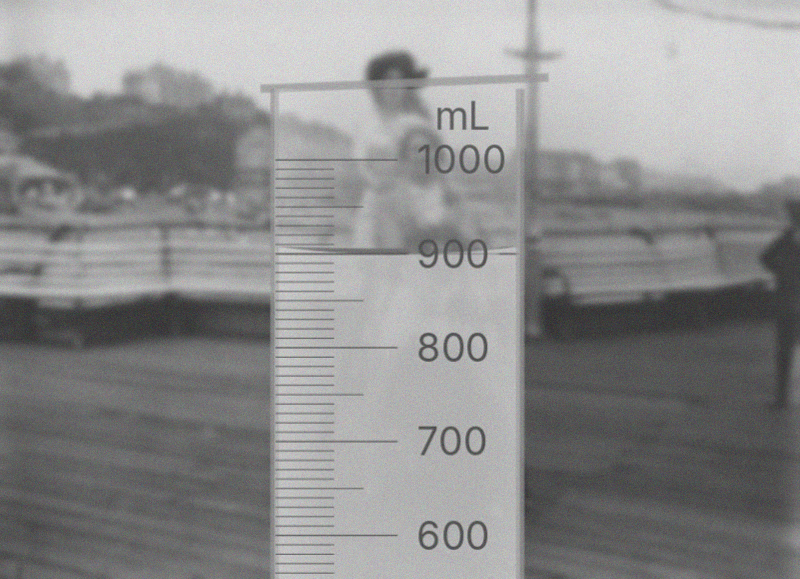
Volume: 900; mL
